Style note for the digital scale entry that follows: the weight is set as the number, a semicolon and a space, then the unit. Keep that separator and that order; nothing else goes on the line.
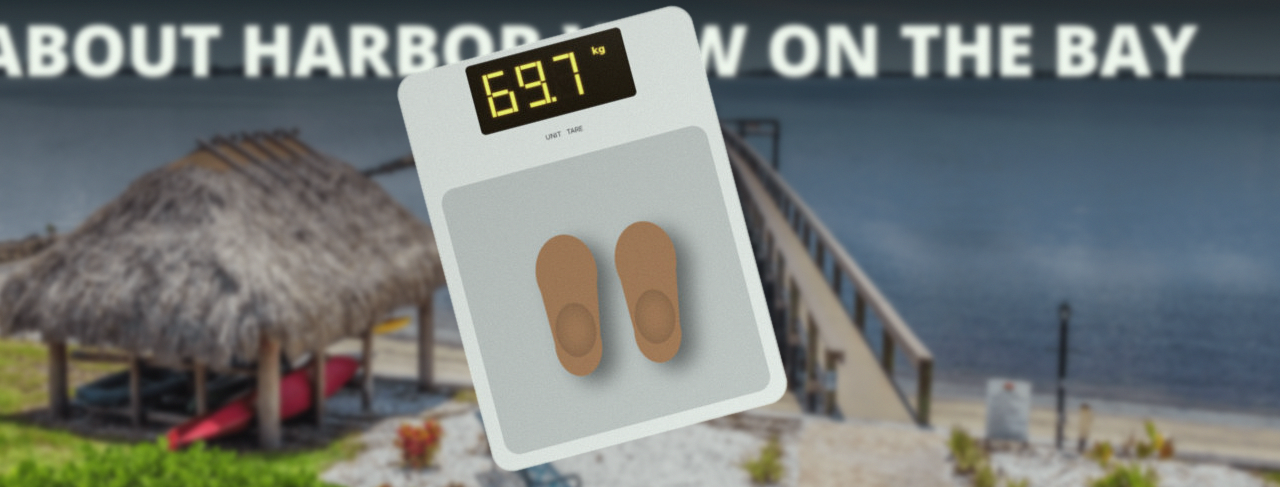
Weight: 69.7; kg
